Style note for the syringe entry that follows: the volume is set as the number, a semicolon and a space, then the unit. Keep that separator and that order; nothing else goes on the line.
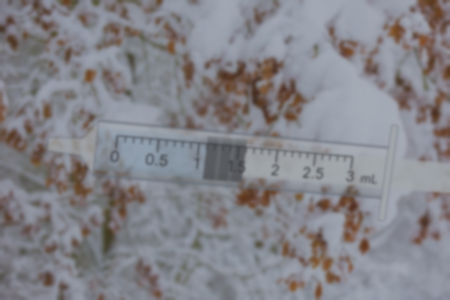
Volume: 1.1; mL
